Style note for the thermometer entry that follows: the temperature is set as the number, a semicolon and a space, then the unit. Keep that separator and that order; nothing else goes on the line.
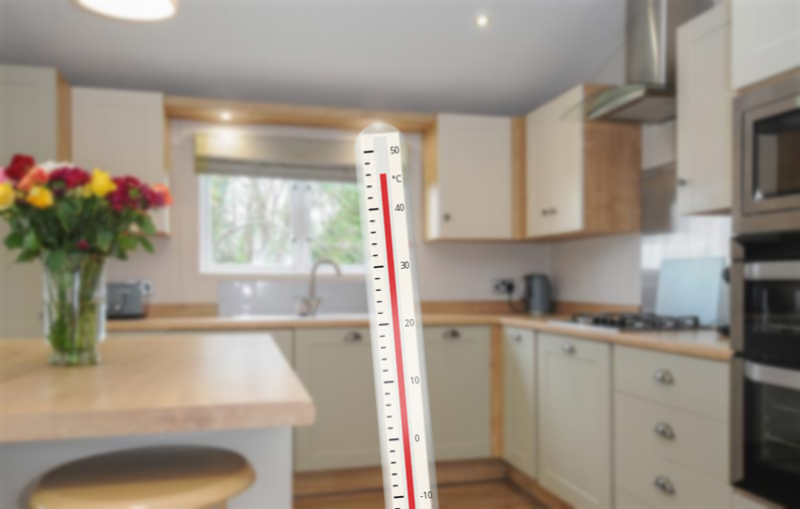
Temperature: 46; °C
